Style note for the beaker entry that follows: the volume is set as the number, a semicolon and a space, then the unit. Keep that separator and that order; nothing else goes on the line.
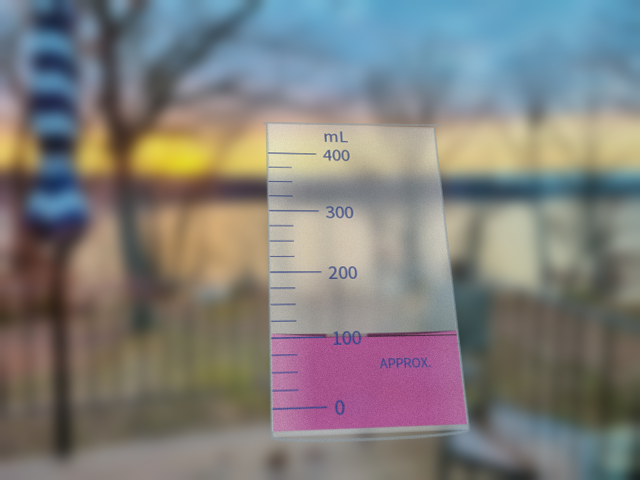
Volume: 100; mL
